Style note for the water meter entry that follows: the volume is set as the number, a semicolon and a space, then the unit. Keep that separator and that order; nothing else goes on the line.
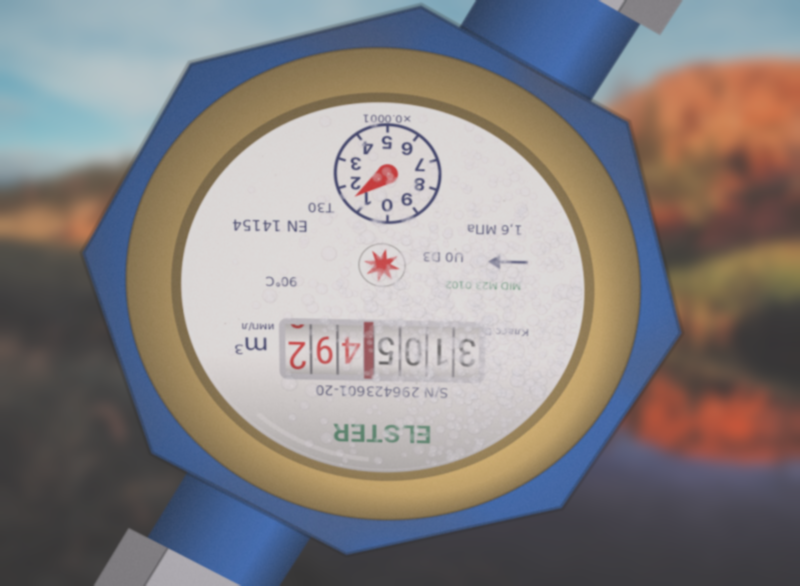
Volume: 3105.4921; m³
